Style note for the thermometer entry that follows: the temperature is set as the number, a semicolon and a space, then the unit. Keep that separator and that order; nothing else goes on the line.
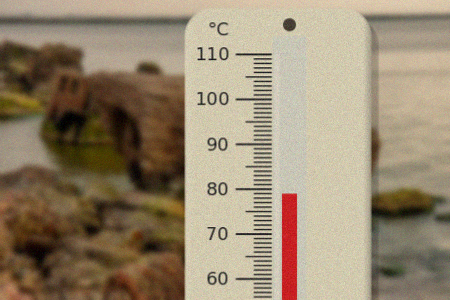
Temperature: 79; °C
